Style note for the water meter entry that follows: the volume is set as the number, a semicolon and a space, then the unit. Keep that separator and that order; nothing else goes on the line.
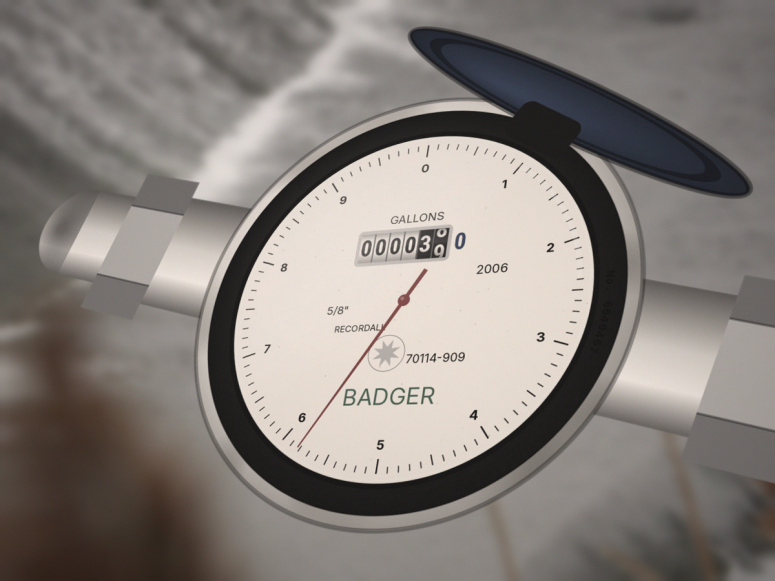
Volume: 385.8; gal
